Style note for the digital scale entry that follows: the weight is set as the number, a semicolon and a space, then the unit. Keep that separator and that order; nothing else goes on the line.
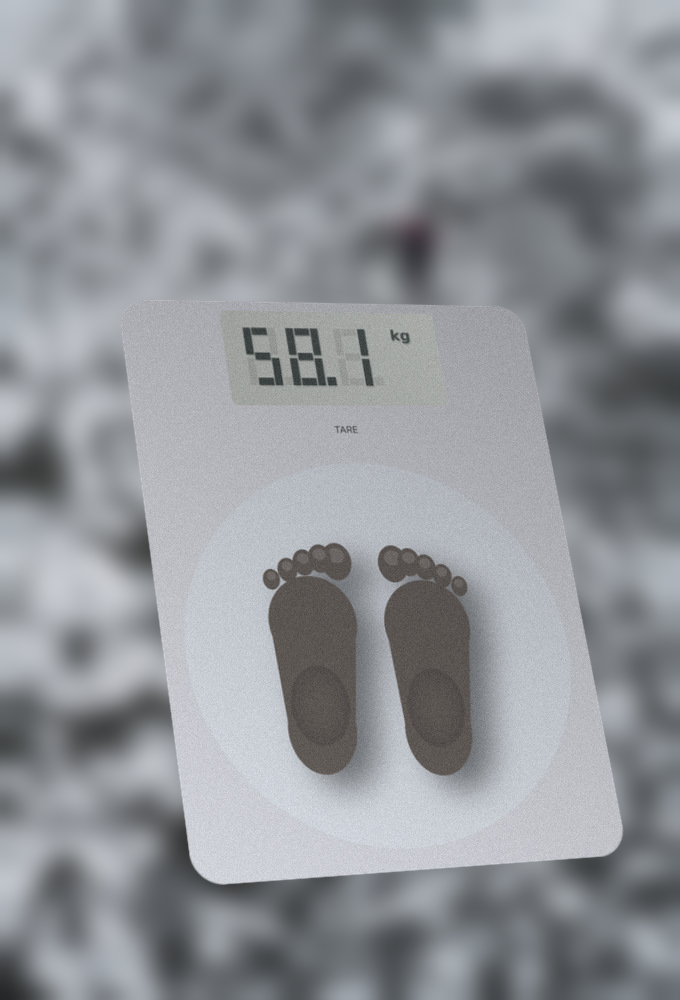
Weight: 58.1; kg
